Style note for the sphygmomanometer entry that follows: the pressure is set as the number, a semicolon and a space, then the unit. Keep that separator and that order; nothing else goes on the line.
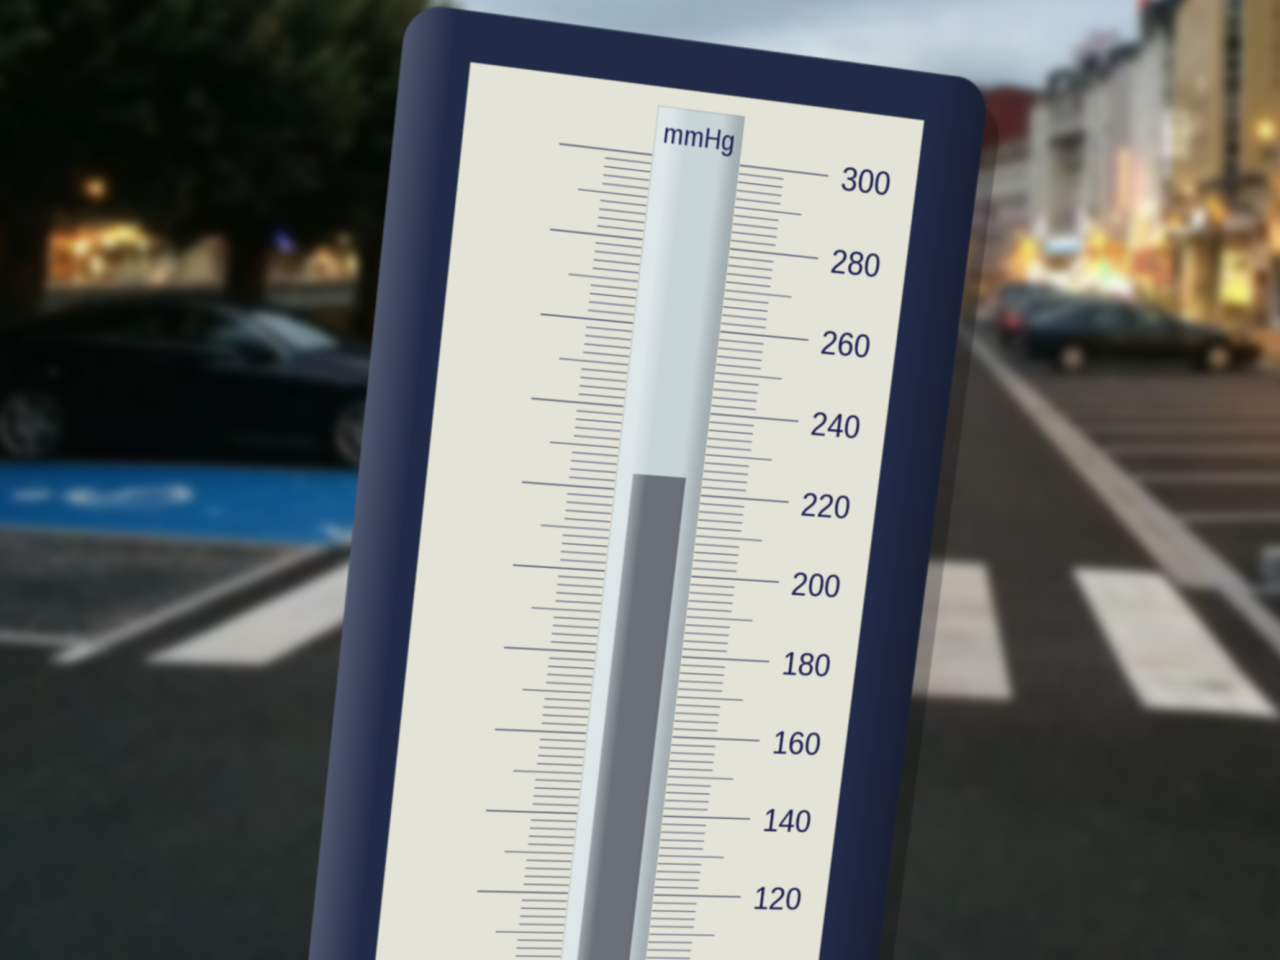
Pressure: 224; mmHg
